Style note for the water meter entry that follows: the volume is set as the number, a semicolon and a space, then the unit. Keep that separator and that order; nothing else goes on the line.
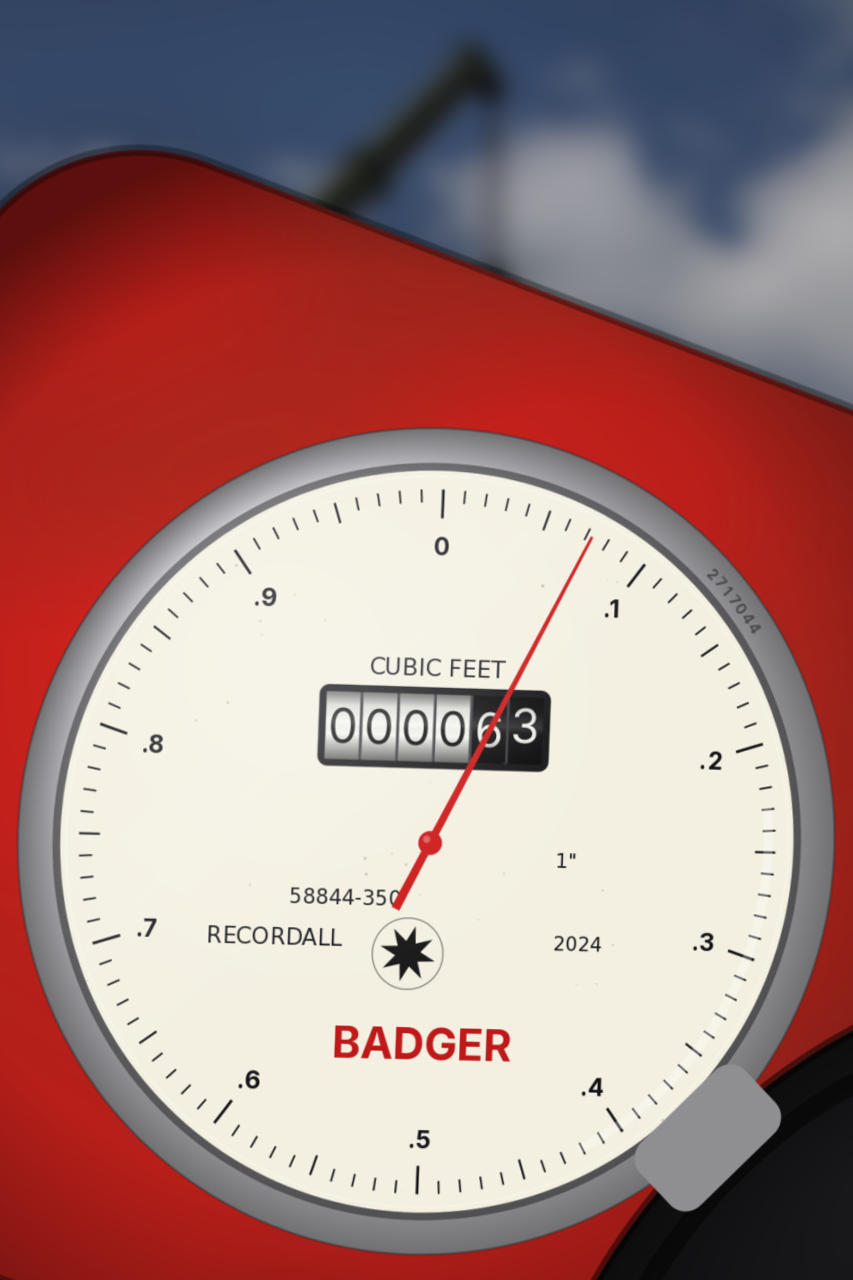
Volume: 63.07; ft³
